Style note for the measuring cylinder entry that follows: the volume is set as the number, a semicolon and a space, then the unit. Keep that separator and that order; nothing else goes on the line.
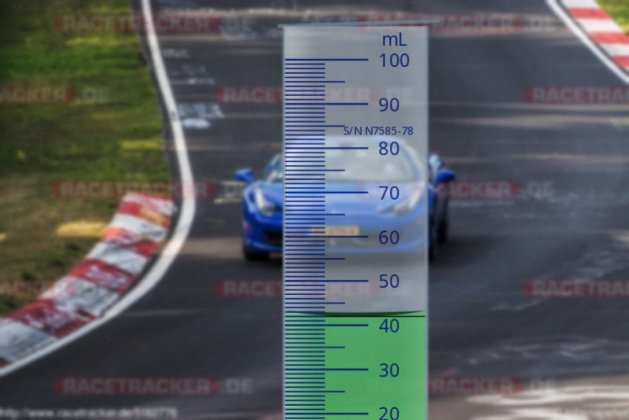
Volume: 42; mL
